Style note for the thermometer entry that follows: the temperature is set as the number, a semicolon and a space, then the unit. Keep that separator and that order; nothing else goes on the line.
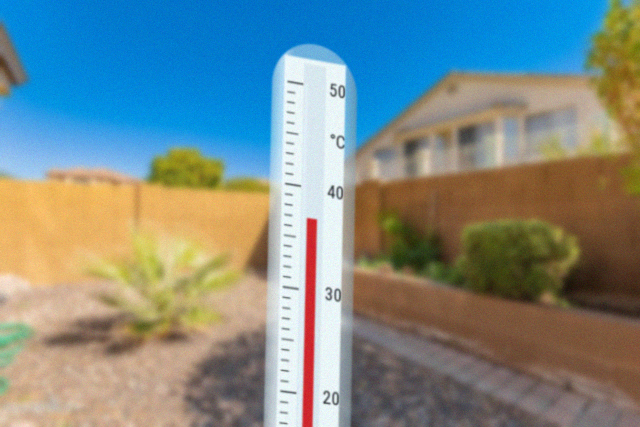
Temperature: 37; °C
